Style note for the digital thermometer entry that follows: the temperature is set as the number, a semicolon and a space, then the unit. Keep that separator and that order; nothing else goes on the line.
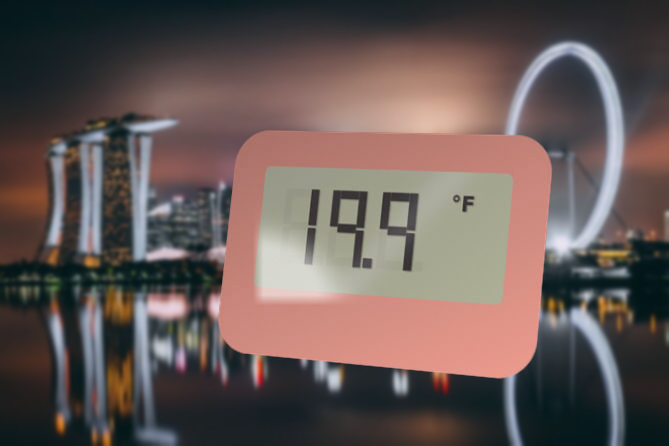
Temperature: 19.9; °F
